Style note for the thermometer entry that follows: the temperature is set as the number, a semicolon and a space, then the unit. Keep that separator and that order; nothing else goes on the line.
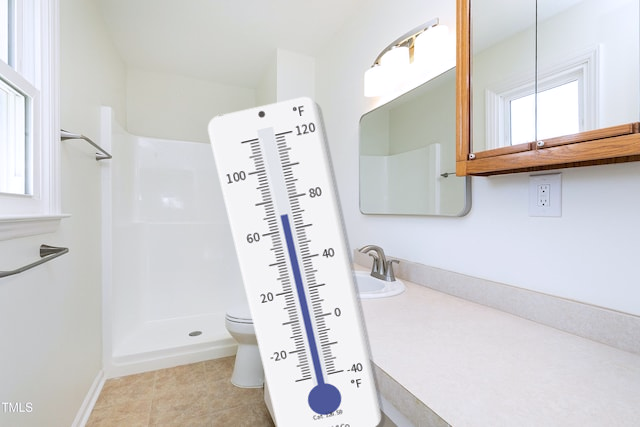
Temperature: 70; °F
